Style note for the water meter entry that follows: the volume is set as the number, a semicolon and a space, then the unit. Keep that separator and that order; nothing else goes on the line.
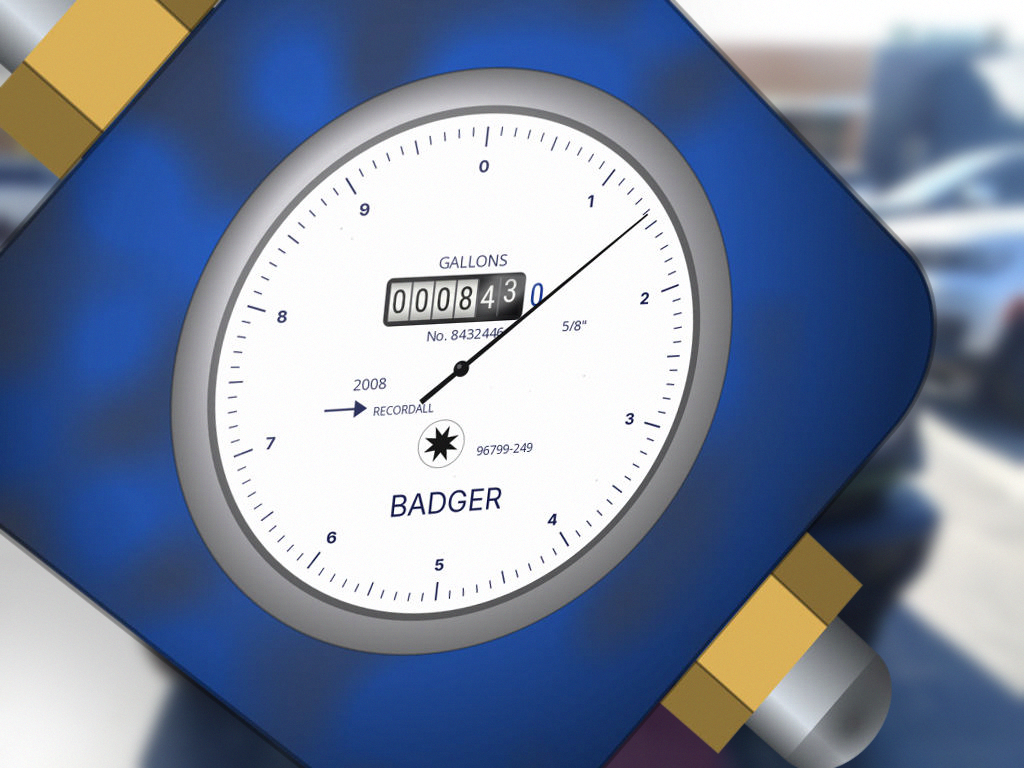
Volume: 8431.4; gal
